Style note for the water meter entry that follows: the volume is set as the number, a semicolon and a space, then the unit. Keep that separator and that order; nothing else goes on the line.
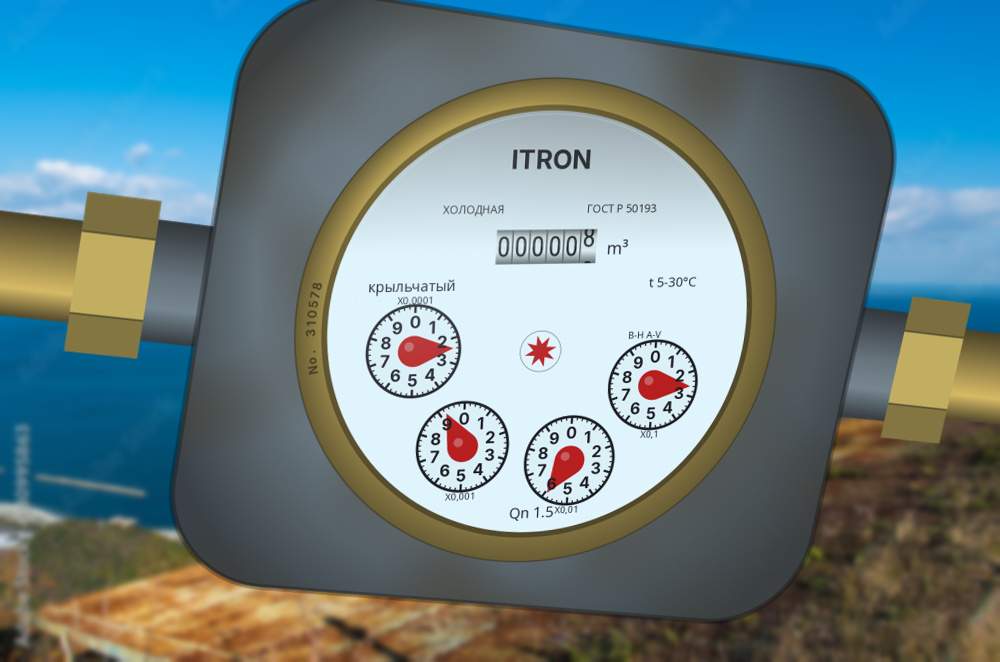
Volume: 8.2592; m³
